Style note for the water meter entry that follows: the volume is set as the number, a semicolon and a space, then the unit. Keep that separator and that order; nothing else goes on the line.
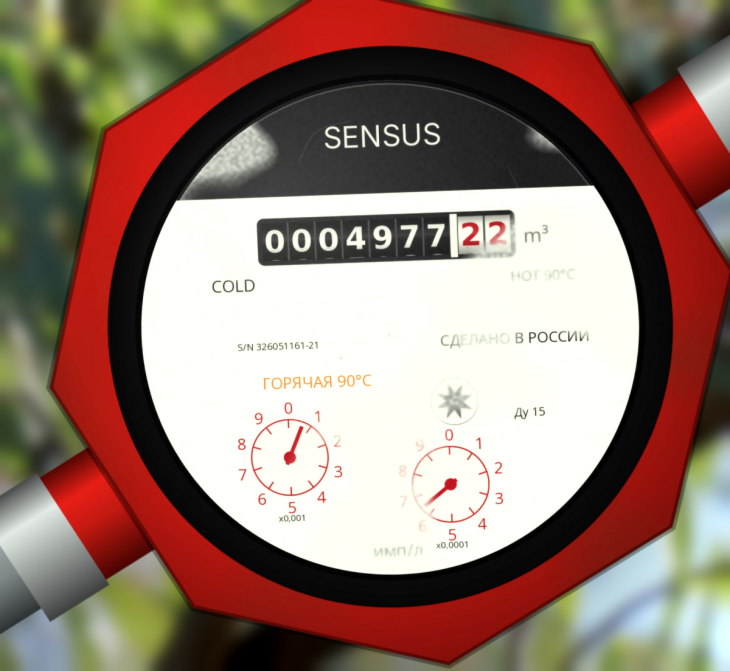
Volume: 4977.2206; m³
